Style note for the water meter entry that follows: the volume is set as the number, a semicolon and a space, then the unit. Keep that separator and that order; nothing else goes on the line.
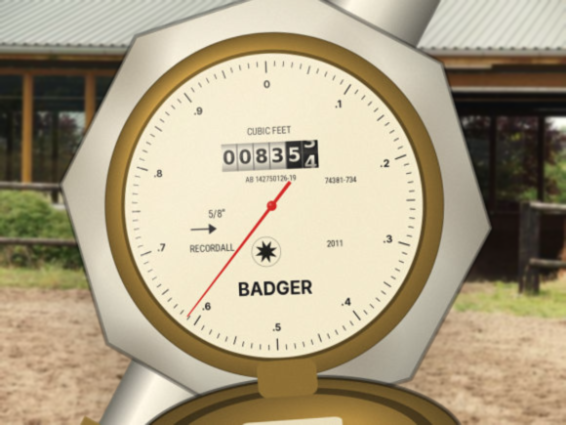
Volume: 8353.61; ft³
